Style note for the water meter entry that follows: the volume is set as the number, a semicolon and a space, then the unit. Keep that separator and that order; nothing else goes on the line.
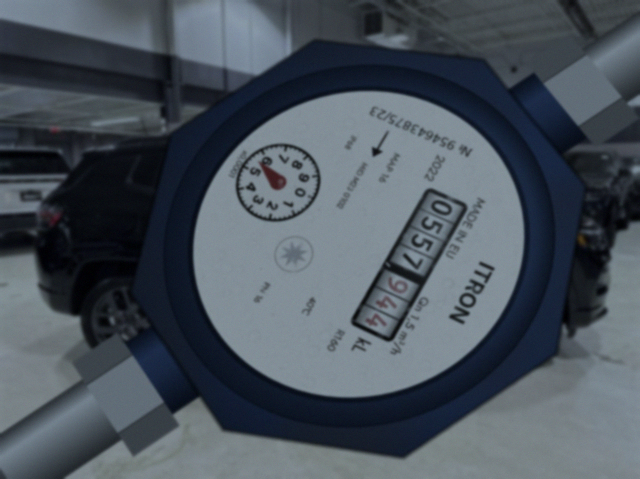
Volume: 557.9445; kL
